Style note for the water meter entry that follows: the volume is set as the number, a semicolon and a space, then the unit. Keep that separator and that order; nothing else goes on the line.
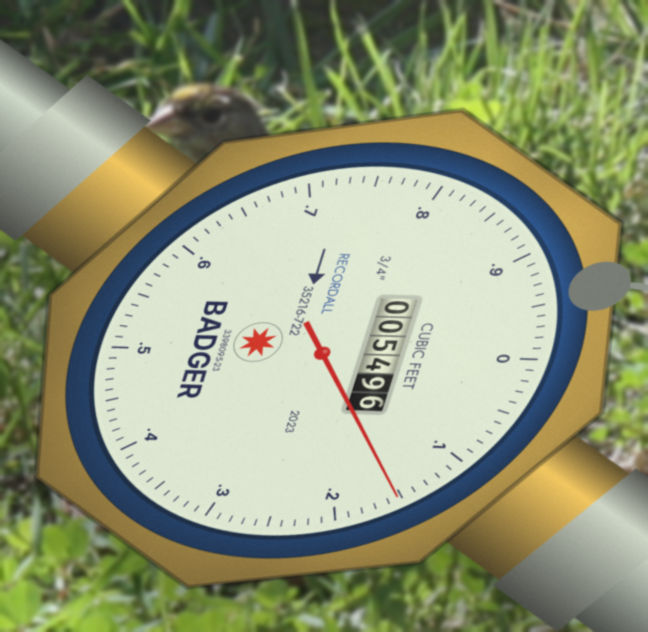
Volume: 5496.15; ft³
